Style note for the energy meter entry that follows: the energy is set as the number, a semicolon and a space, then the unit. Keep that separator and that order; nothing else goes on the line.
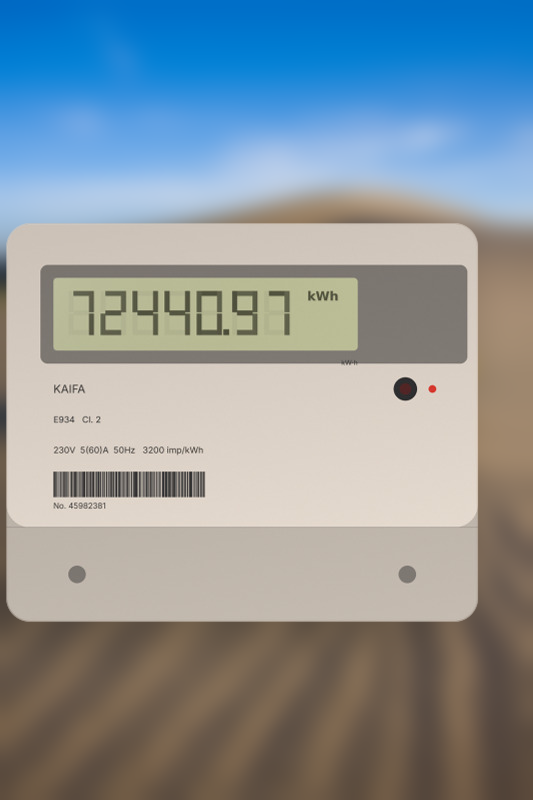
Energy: 72440.97; kWh
